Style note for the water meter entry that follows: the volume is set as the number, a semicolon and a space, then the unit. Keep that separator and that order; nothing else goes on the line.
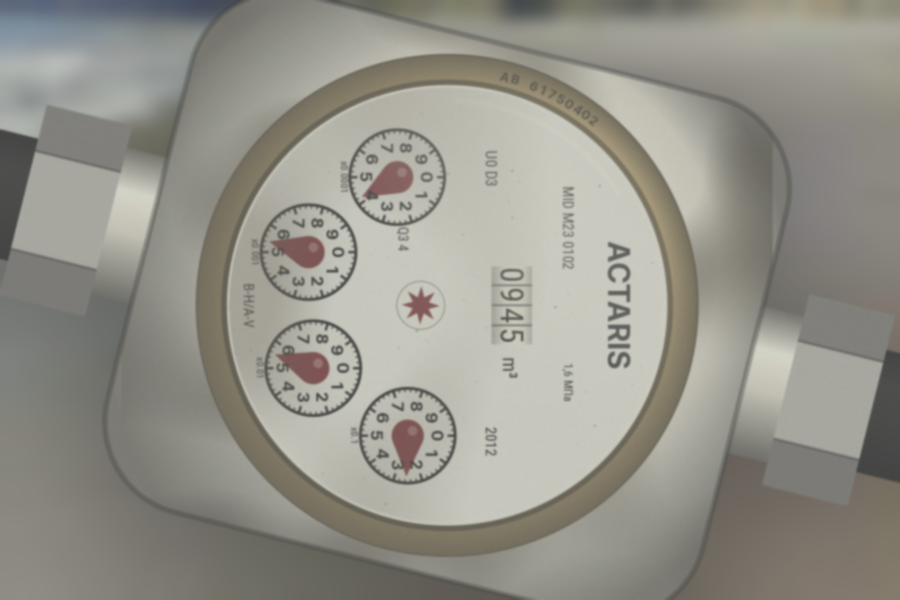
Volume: 945.2554; m³
